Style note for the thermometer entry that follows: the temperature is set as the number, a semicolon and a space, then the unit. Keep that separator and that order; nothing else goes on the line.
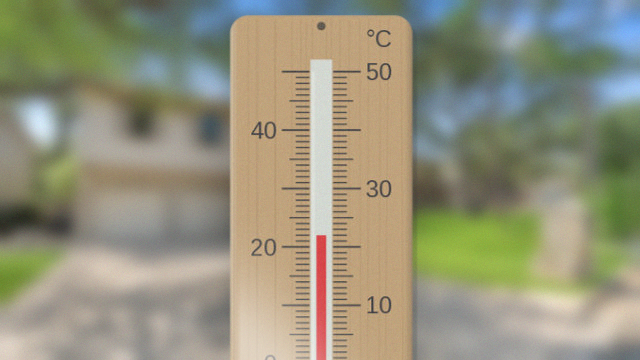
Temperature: 22; °C
